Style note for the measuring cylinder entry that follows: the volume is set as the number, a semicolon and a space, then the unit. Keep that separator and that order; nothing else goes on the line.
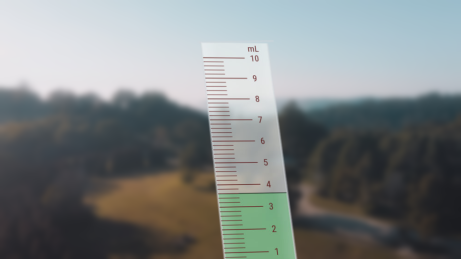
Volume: 3.6; mL
